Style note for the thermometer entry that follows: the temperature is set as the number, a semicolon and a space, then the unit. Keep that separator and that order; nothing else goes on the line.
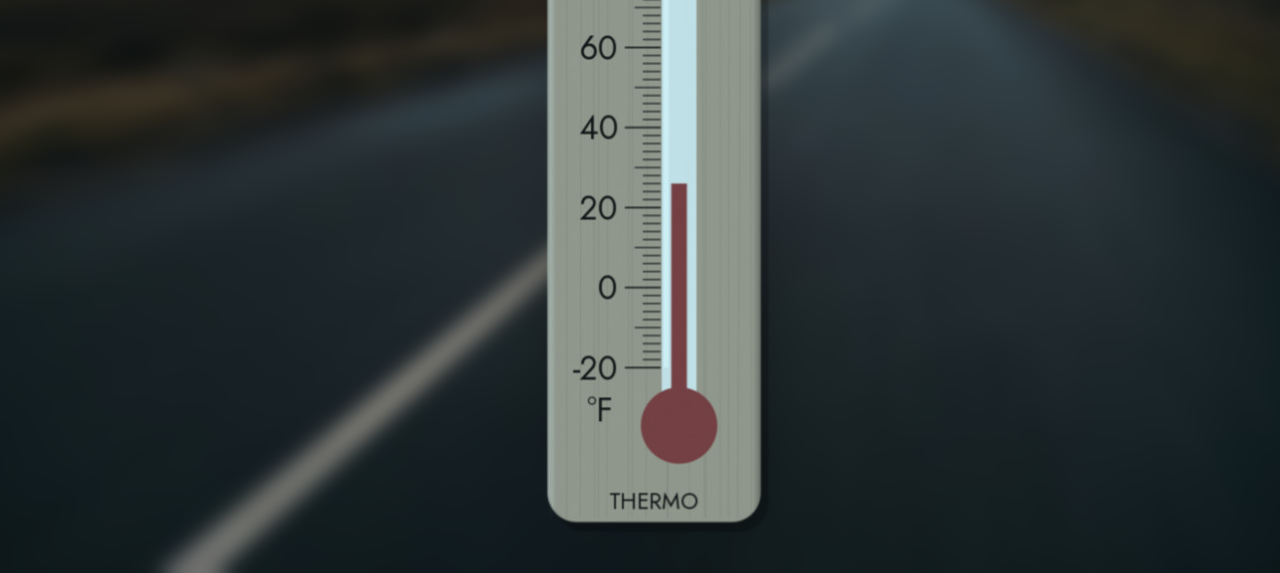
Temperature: 26; °F
